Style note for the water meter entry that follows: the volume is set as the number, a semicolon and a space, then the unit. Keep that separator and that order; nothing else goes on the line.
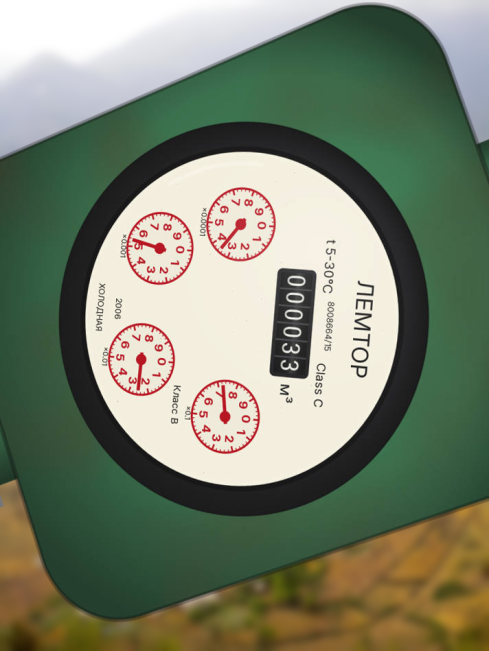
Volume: 33.7253; m³
